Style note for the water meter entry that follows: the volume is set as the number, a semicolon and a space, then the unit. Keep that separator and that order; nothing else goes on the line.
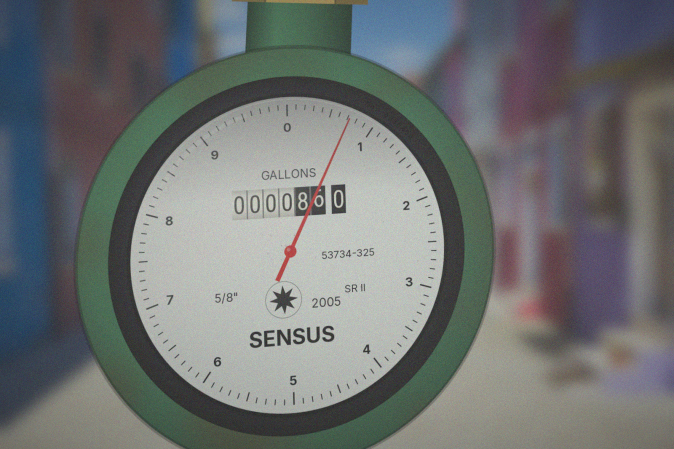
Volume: 860.7; gal
